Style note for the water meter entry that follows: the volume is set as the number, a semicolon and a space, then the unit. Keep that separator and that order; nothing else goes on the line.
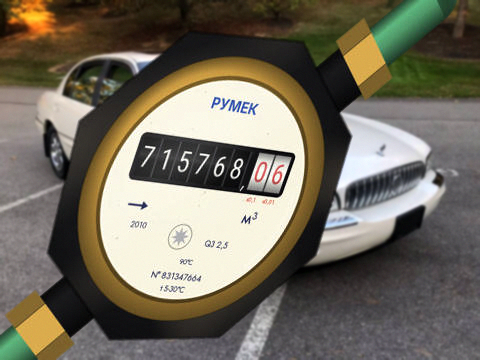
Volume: 715768.06; m³
